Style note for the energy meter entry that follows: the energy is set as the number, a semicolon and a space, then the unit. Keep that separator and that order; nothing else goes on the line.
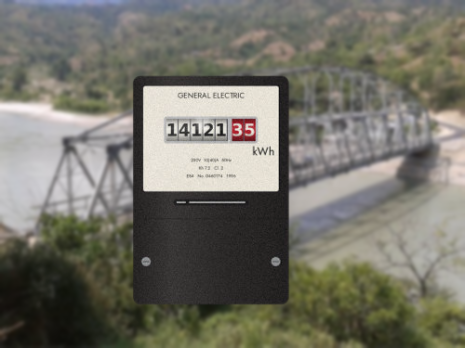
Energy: 14121.35; kWh
